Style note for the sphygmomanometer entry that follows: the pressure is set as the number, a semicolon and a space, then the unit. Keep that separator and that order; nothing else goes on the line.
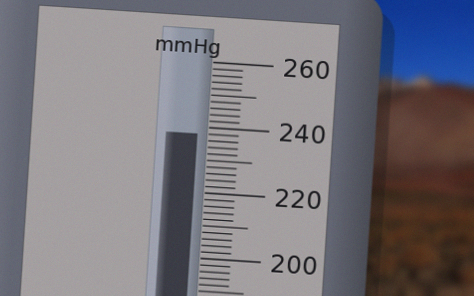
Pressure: 238; mmHg
